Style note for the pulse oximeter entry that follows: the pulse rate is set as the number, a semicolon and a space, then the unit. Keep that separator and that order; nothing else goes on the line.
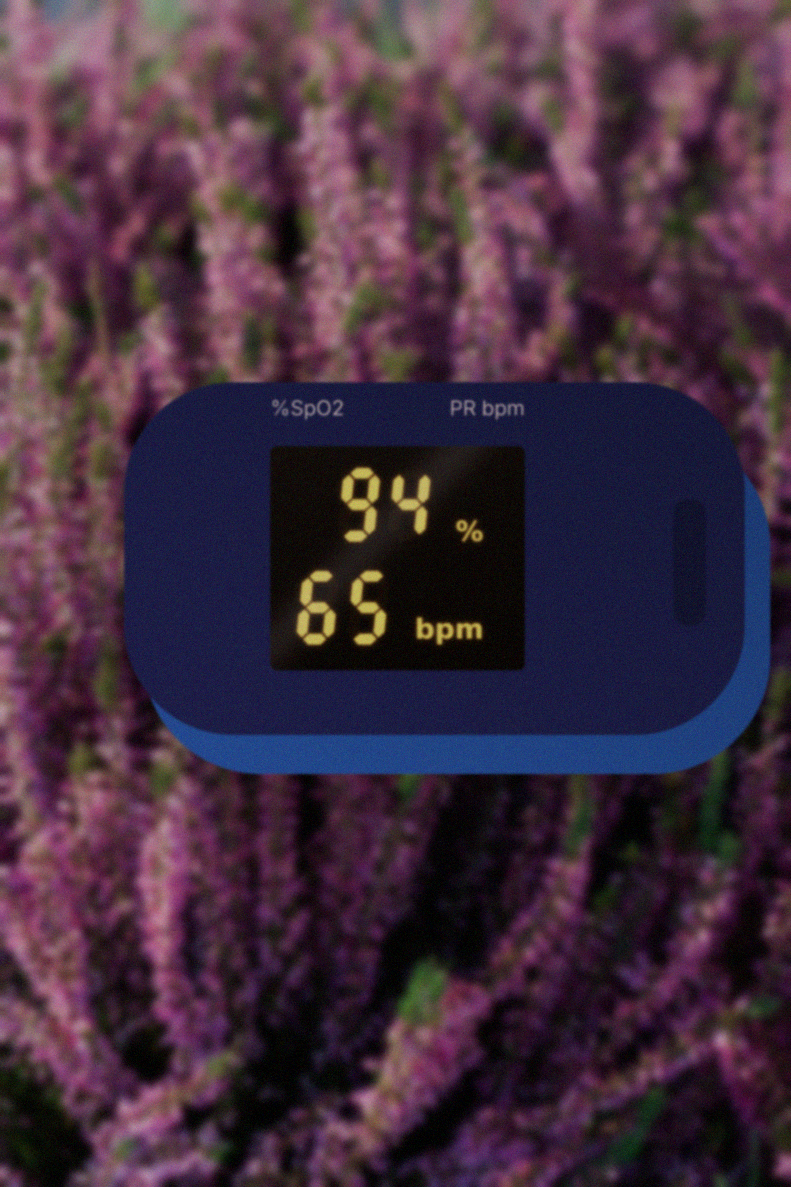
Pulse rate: 65; bpm
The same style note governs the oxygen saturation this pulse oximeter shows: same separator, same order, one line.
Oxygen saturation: 94; %
